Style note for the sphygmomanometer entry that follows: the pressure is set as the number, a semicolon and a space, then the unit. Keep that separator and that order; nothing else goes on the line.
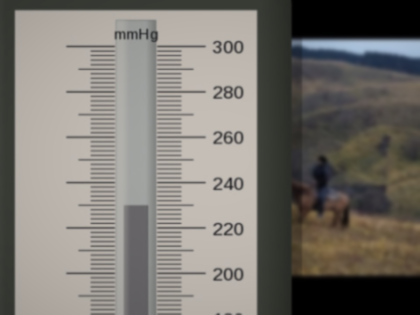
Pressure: 230; mmHg
